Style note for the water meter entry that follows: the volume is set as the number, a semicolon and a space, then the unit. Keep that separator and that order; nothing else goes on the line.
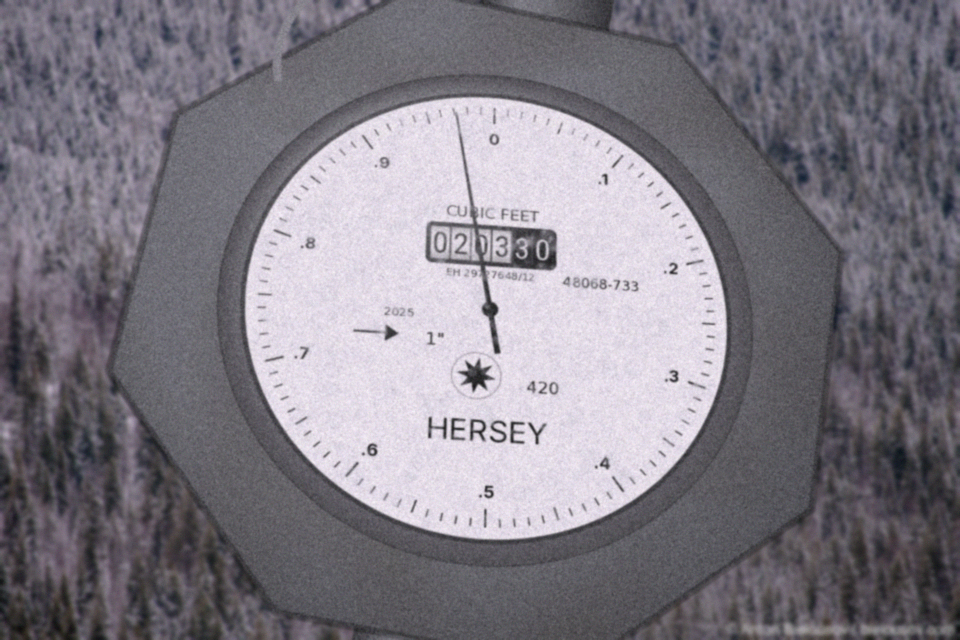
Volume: 20329.97; ft³
